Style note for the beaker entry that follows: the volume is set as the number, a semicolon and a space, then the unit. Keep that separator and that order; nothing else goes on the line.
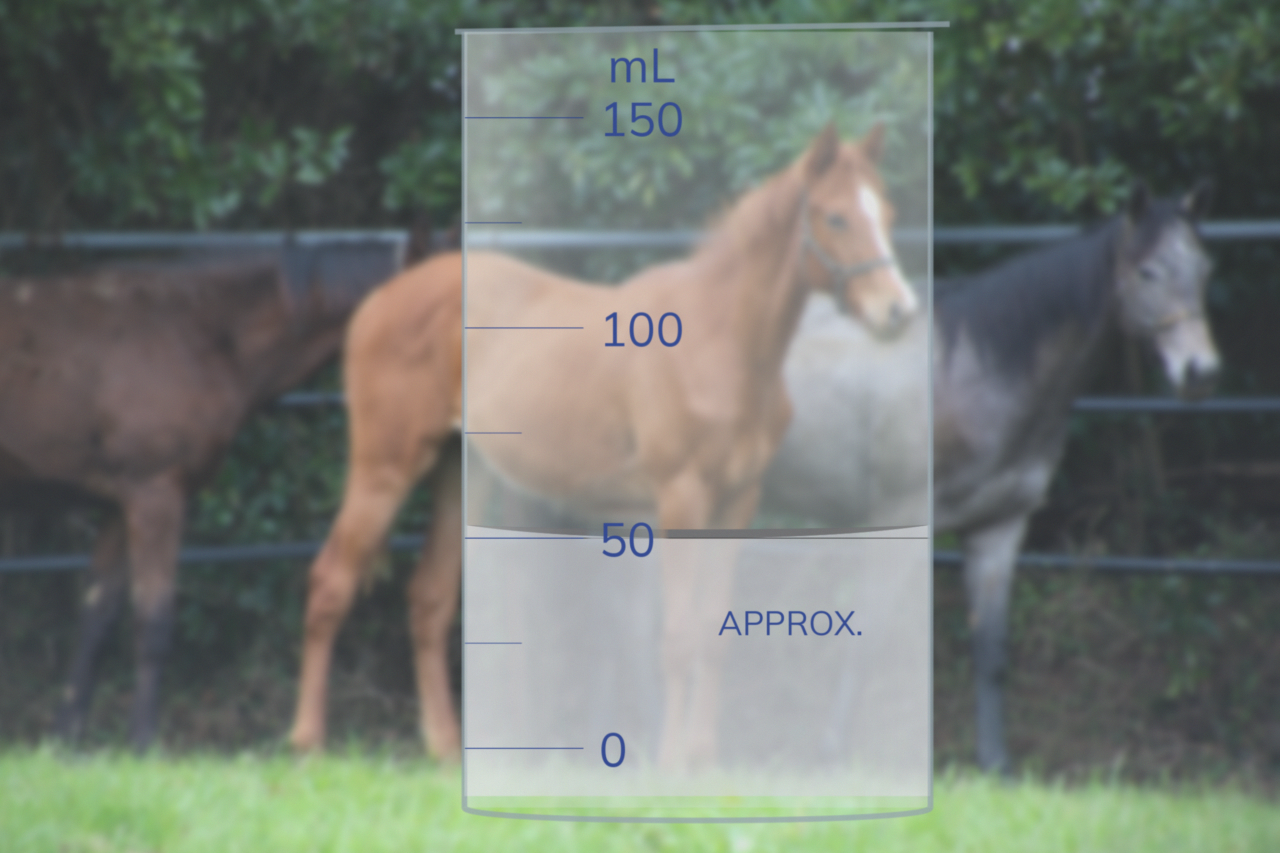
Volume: 50; mL
